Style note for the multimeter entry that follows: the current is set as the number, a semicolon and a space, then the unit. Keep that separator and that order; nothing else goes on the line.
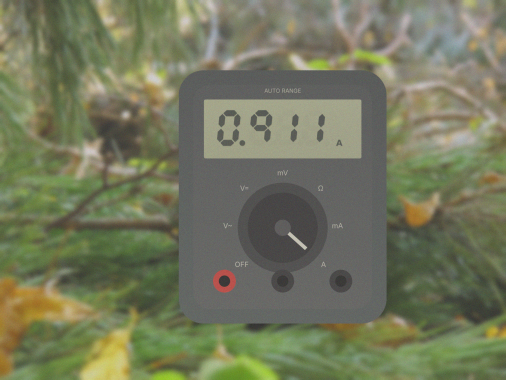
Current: 0.911; A
